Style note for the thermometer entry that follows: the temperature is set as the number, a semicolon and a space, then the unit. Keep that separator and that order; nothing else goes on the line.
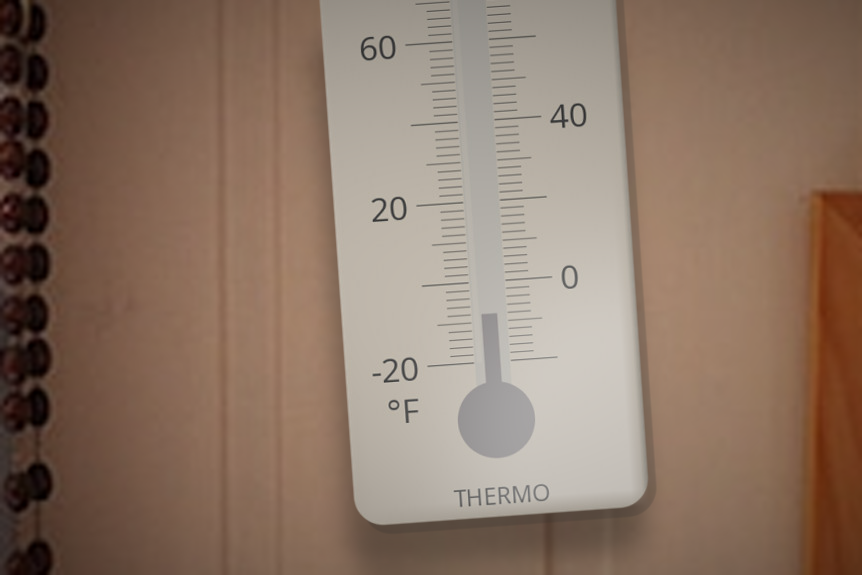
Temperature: -8; °F
